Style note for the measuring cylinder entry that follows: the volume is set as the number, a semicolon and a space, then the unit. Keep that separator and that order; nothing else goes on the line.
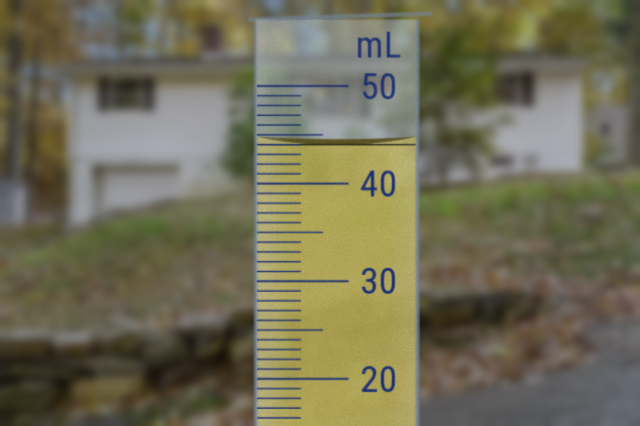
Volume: 44; mL
